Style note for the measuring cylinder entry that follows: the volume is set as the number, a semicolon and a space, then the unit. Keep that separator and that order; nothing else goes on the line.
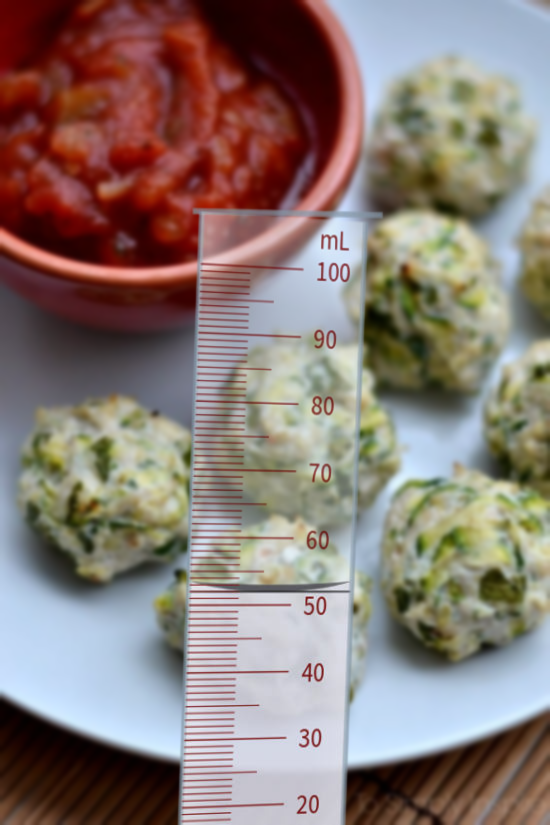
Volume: 52; mL
